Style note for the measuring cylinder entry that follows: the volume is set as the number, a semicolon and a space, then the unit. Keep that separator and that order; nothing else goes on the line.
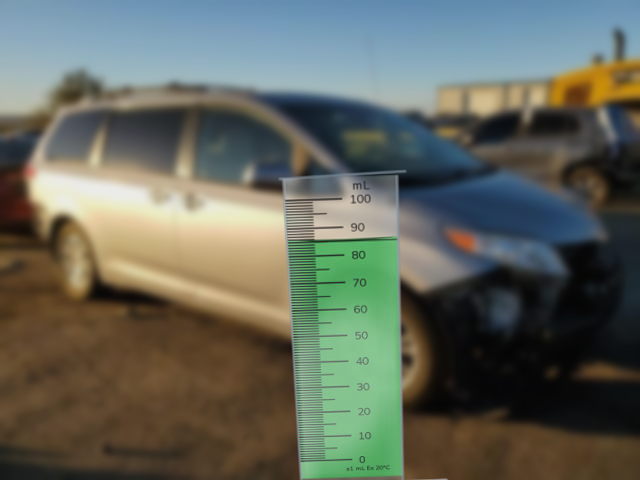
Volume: 85; mL
